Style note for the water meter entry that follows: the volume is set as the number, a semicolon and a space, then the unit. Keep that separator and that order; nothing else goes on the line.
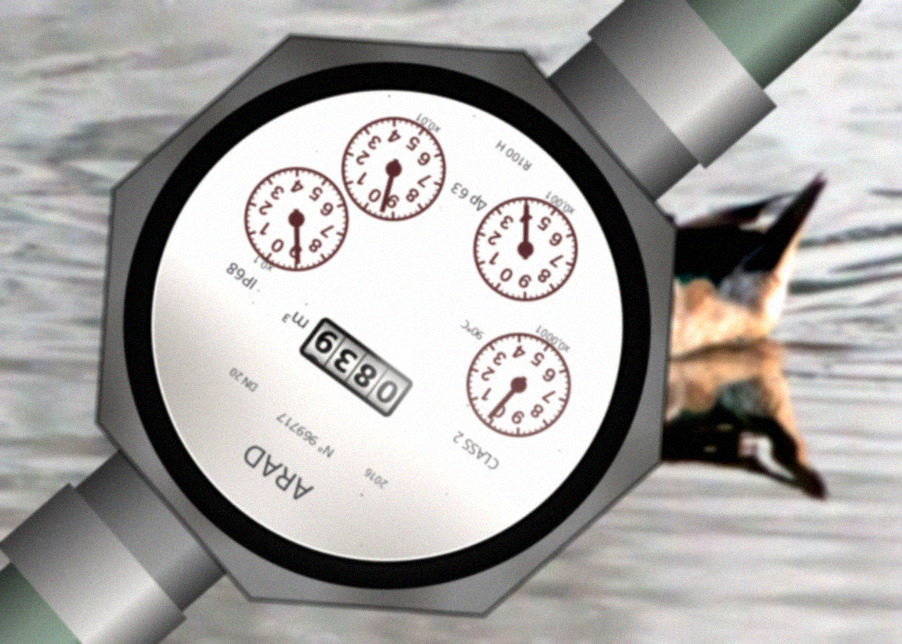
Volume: 838.8940; m³
